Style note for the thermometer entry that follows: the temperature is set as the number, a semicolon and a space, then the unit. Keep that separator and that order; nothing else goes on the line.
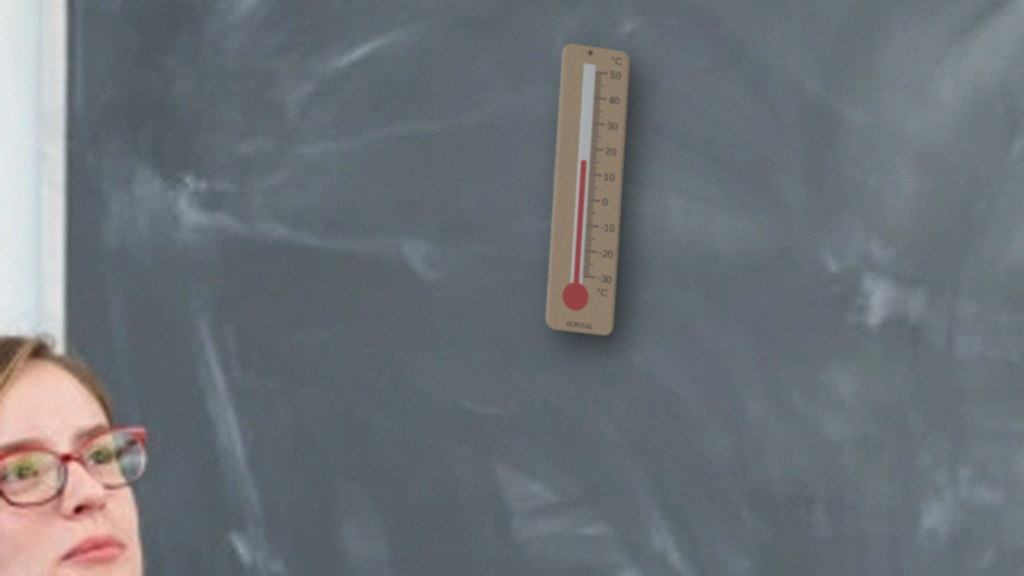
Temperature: 15; °C
